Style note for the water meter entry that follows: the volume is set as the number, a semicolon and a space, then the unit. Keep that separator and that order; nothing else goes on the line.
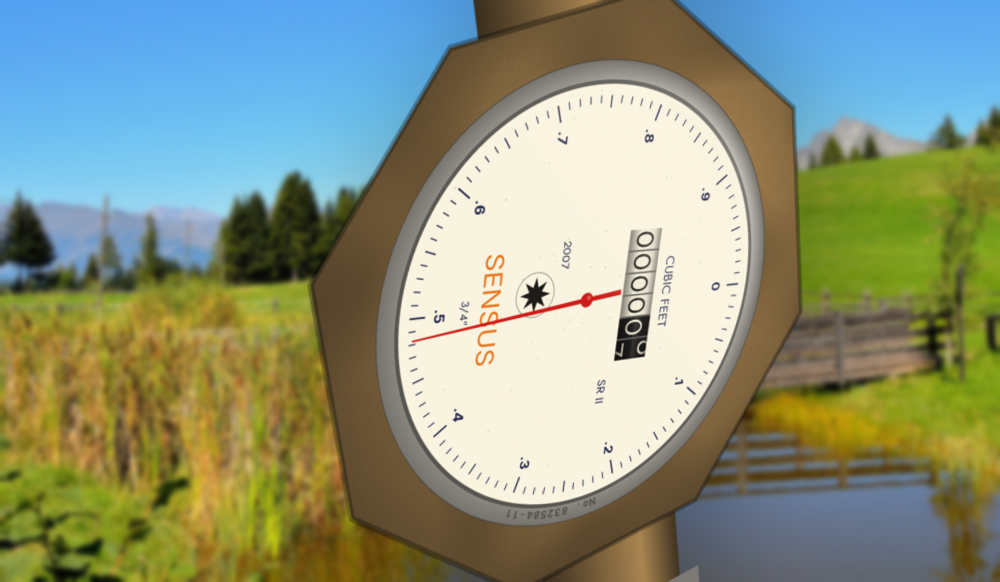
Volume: 6.48; ft³
